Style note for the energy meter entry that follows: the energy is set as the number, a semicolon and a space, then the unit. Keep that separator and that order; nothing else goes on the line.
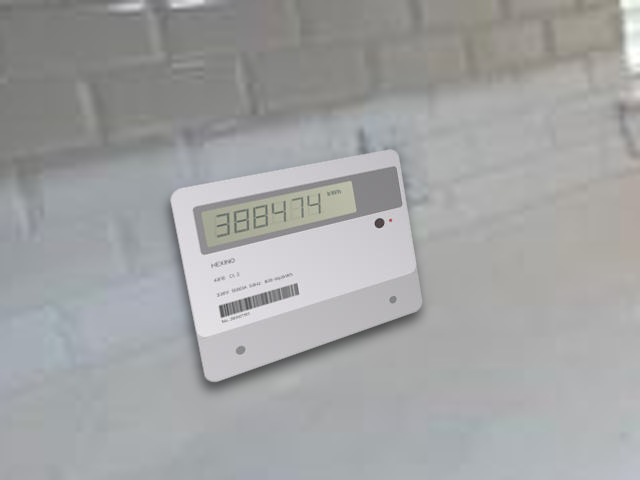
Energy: 388474; kWh
